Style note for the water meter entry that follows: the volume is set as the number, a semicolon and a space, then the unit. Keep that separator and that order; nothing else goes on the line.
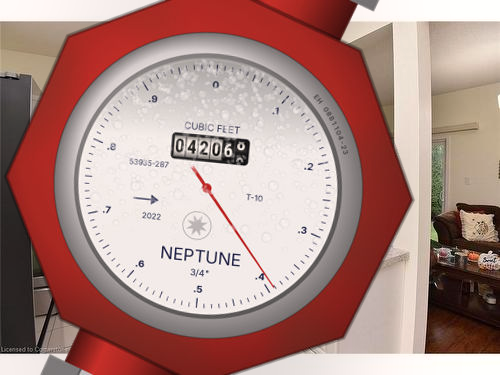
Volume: 42068.39; ft³
